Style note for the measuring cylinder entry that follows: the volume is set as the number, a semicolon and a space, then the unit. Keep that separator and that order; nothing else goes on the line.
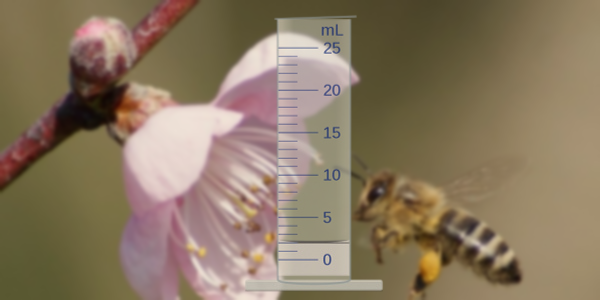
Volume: 2; mL
